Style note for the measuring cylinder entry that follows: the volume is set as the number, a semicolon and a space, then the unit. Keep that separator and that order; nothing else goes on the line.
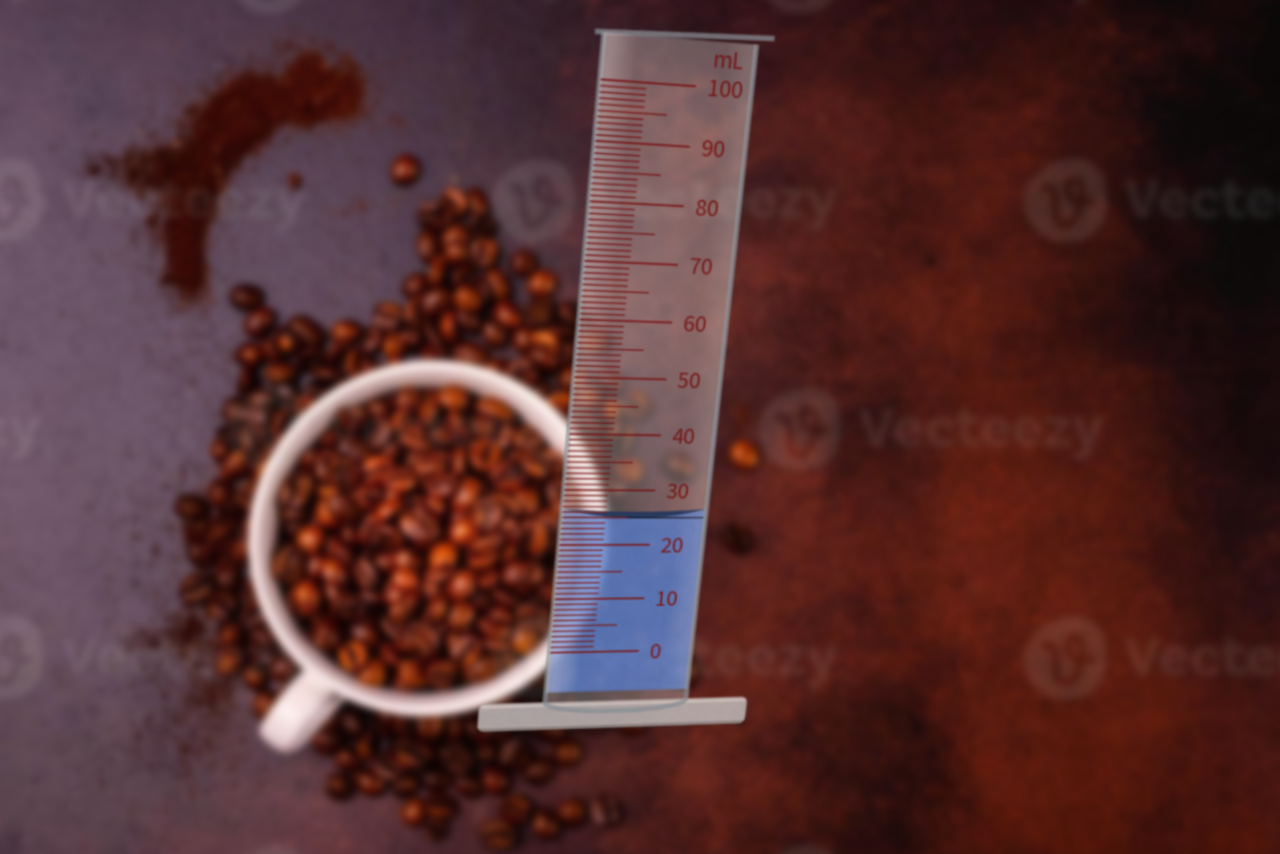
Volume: 25; mL
